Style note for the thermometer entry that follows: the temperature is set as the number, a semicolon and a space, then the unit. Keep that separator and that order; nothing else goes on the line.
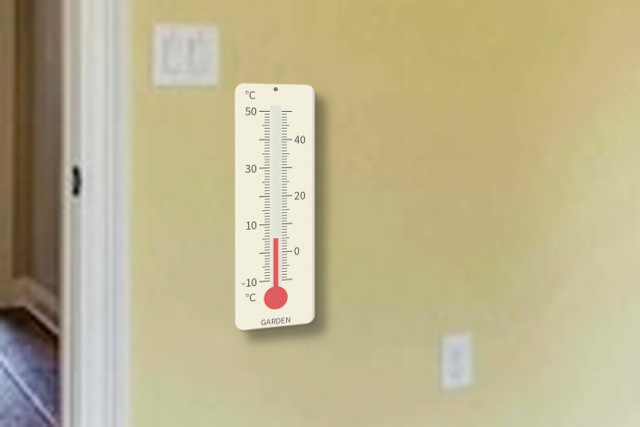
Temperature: 5; °C
